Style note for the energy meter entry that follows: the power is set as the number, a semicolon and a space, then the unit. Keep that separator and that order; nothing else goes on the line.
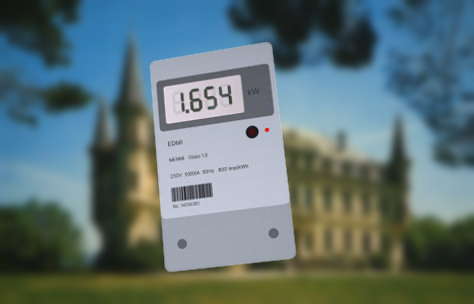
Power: 1.654; kW
